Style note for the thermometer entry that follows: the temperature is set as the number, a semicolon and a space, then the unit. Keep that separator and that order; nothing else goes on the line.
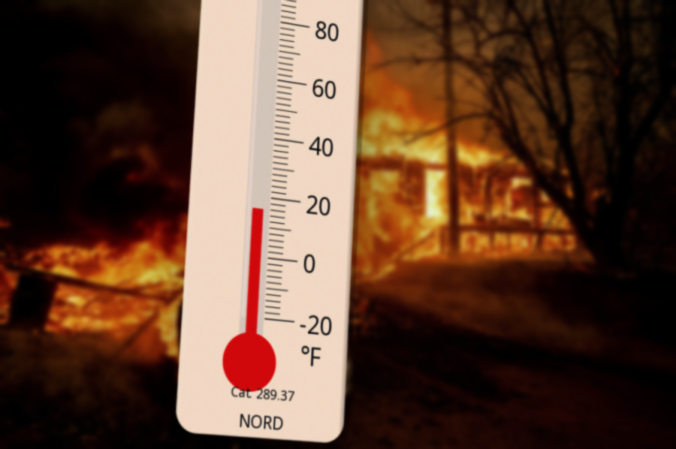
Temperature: 16; °F
